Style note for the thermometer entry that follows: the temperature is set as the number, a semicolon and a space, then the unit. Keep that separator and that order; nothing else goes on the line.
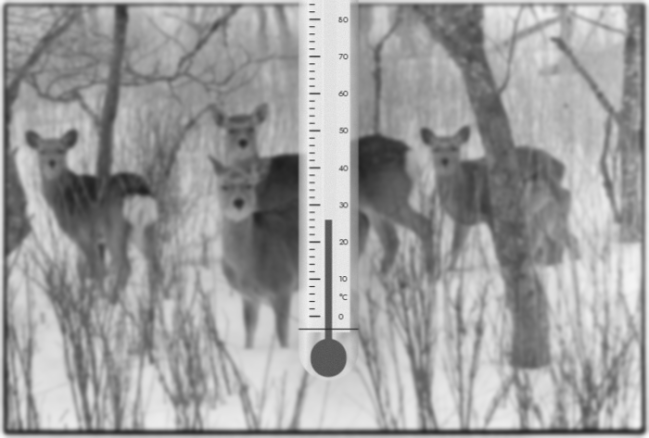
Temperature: 26; °C
